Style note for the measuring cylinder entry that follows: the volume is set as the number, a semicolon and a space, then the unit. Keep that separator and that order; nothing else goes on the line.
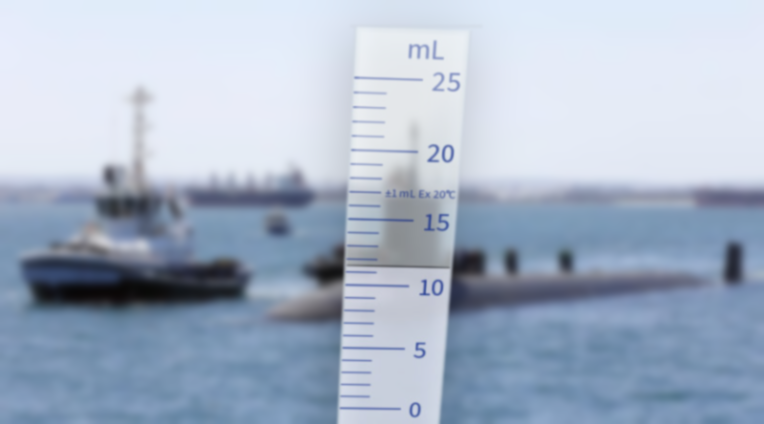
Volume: 11.5; mL
